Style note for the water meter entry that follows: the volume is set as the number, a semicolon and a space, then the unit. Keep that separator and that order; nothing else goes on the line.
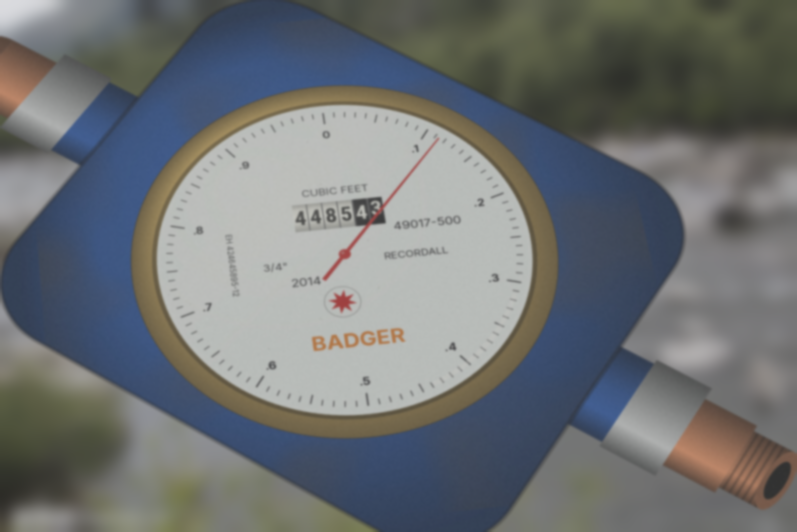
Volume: 448543.11; ft³
